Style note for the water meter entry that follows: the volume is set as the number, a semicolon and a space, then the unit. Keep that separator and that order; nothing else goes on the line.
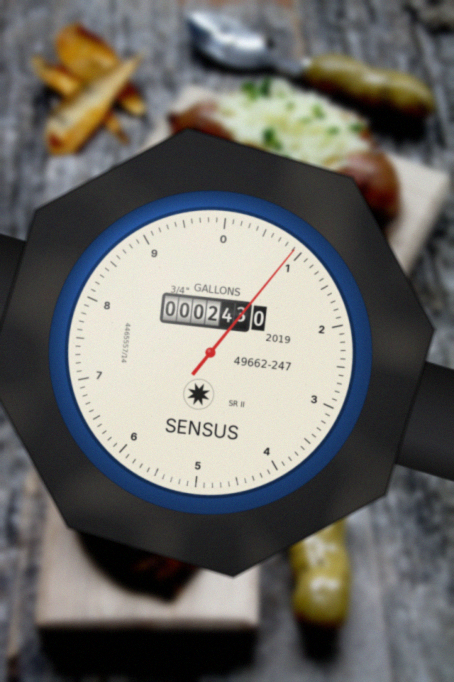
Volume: 2430.9; gal
